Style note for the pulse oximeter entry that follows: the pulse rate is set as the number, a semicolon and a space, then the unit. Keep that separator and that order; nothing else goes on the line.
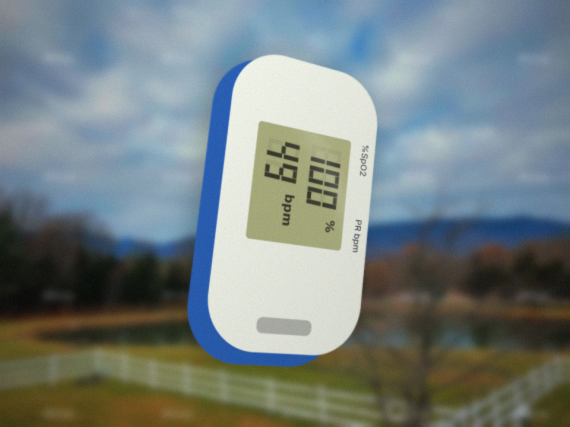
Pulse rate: 49; bpm
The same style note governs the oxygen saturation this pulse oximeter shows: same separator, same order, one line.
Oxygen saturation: 100; %
